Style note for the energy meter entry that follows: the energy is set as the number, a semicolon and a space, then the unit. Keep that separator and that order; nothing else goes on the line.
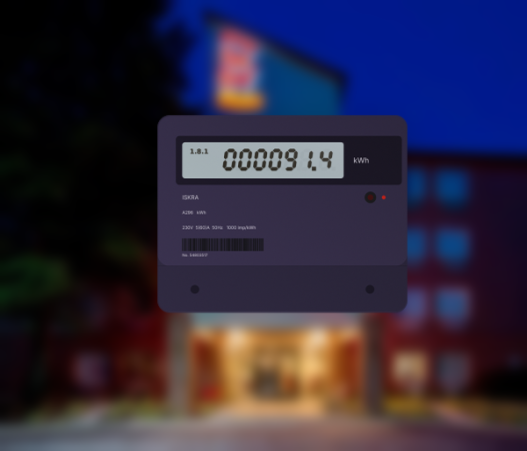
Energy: 91.4; kWh
